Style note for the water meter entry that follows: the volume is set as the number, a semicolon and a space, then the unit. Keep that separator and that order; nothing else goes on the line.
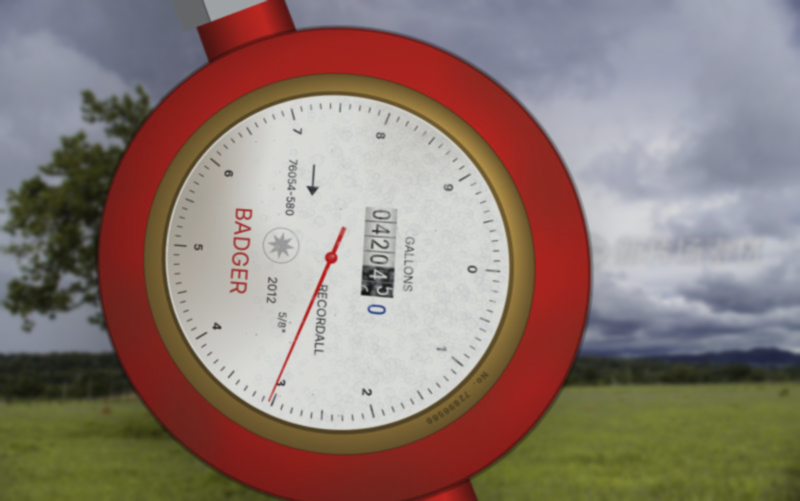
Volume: 420453.0; gal
